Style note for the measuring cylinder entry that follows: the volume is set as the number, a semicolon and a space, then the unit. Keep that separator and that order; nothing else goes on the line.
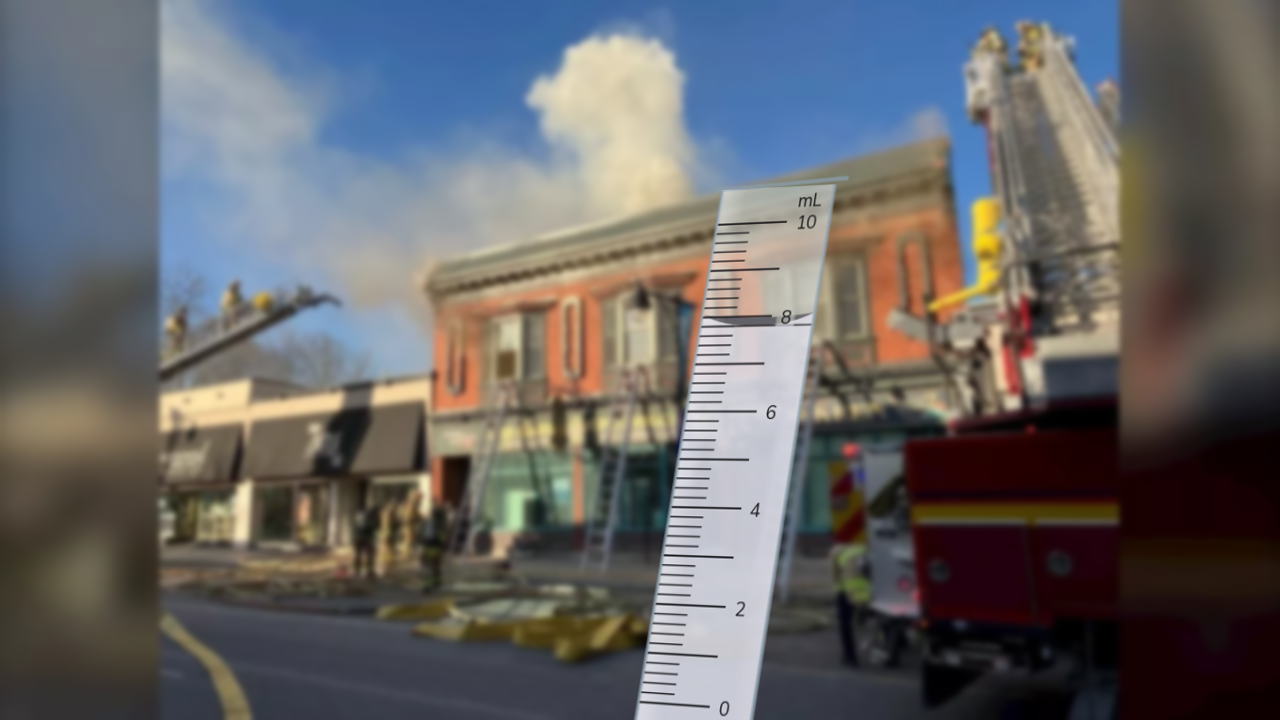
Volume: 7.8; mL
